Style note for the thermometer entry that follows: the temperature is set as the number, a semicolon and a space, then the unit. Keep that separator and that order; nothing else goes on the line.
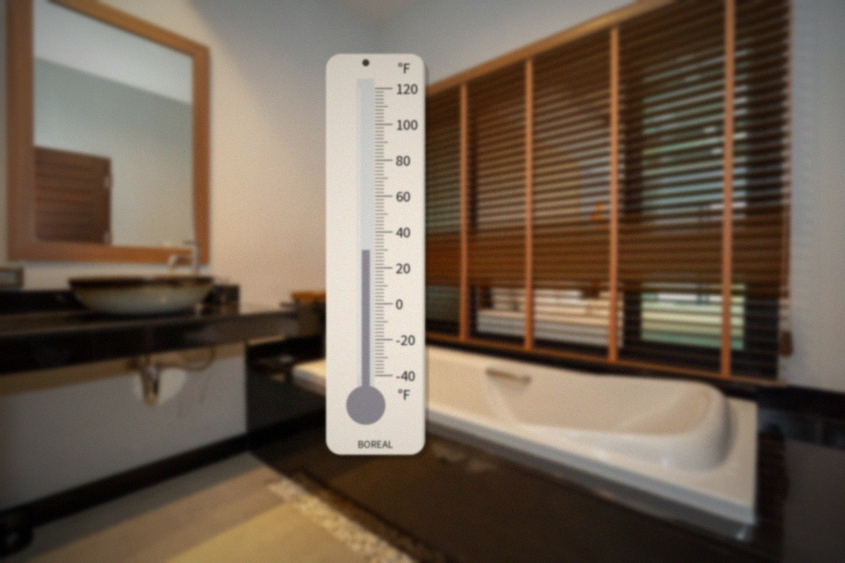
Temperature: 30; °F
